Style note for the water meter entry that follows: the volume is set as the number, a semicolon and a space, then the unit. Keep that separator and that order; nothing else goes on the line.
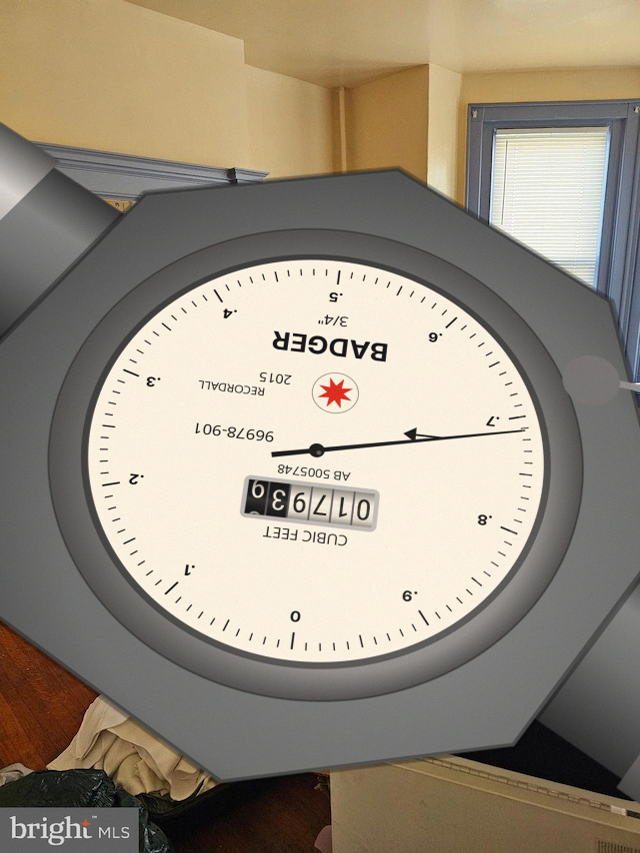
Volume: 17938.71; ft³
